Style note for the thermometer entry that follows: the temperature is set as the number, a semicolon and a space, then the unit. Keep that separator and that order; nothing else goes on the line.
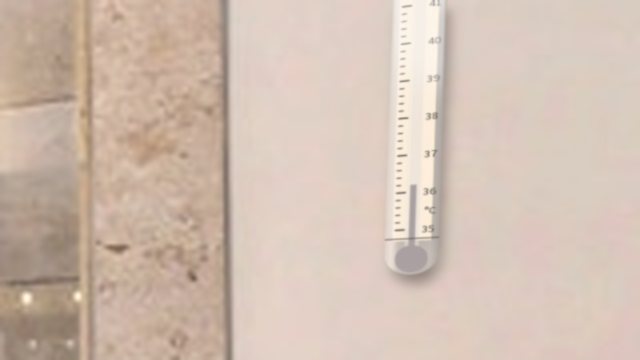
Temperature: 36.2; °C
